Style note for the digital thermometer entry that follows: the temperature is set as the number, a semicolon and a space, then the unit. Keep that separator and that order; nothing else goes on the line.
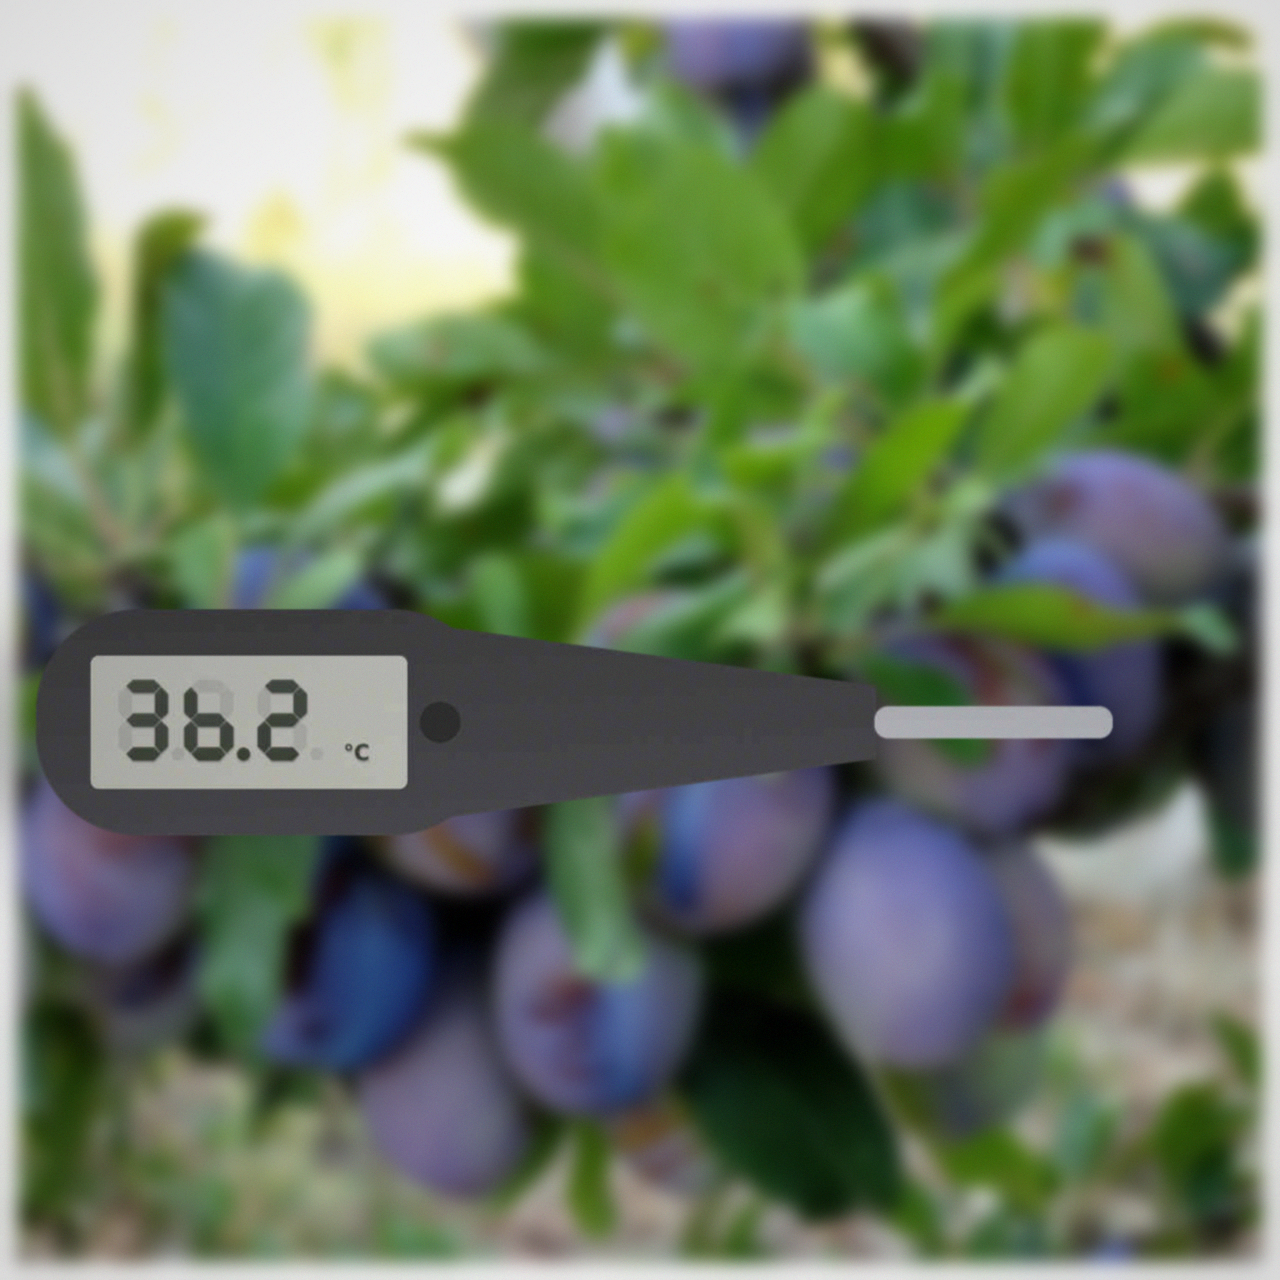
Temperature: 36.2; °C
